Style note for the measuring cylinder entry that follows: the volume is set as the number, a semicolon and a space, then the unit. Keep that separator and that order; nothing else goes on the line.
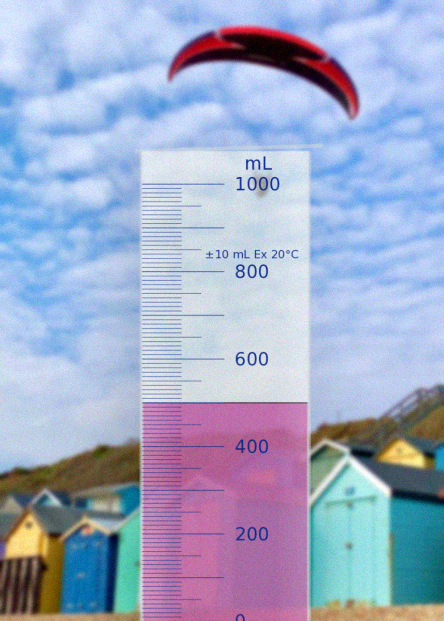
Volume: 500; mL
